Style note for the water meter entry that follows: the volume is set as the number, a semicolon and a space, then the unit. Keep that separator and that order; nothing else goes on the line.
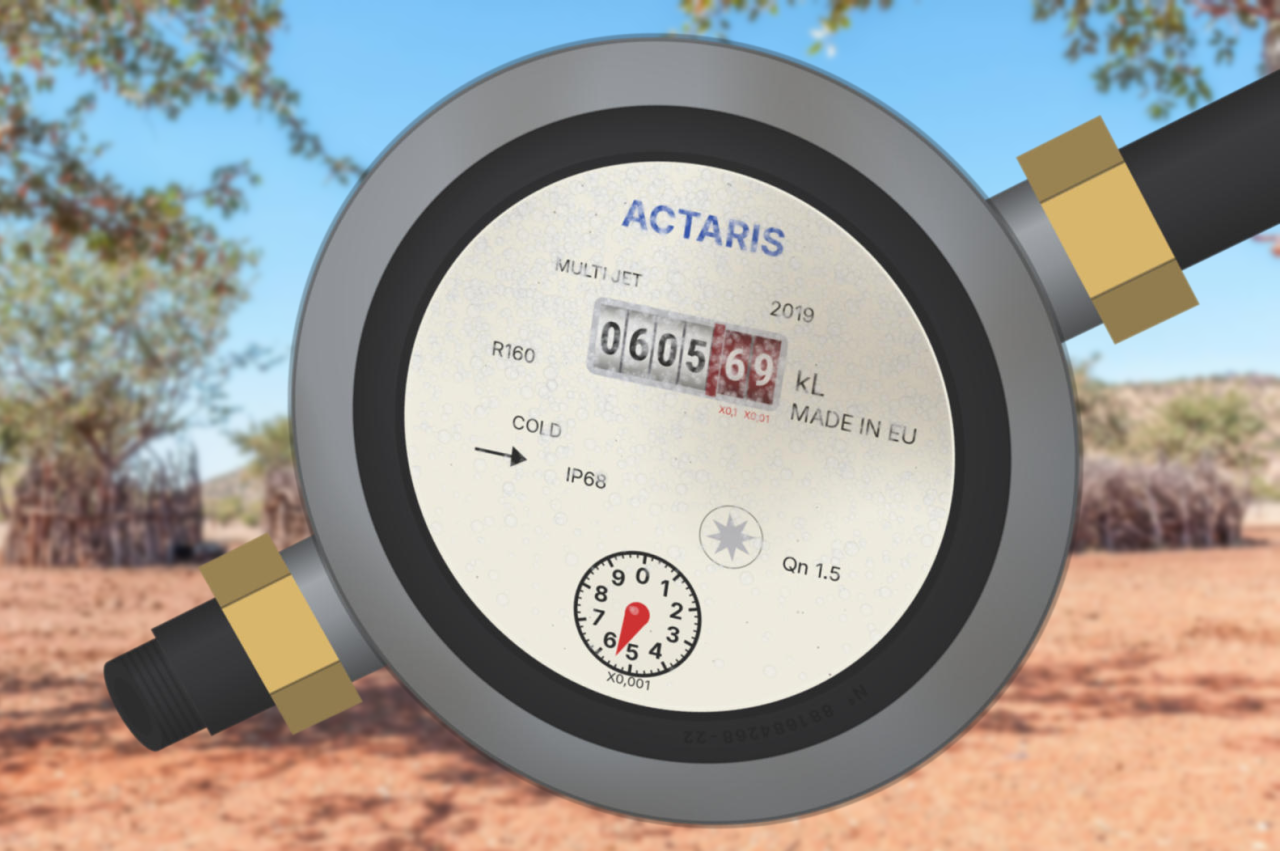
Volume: 605.695; kL
